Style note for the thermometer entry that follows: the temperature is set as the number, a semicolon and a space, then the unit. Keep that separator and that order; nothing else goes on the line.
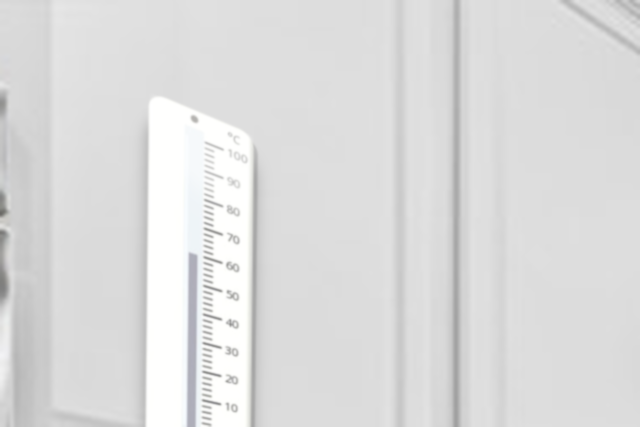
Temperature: 60; °C
